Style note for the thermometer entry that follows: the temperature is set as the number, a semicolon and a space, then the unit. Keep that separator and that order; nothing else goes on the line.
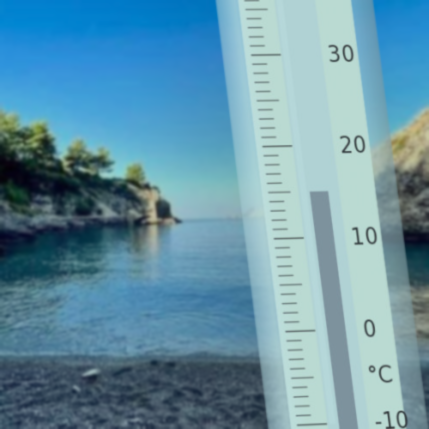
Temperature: 15; °C
